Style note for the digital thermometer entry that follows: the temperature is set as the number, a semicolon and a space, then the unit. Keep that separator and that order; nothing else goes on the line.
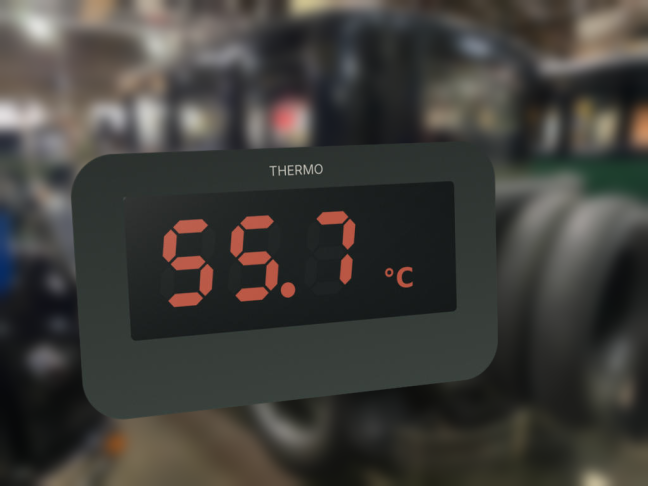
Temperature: 55.7; °C
